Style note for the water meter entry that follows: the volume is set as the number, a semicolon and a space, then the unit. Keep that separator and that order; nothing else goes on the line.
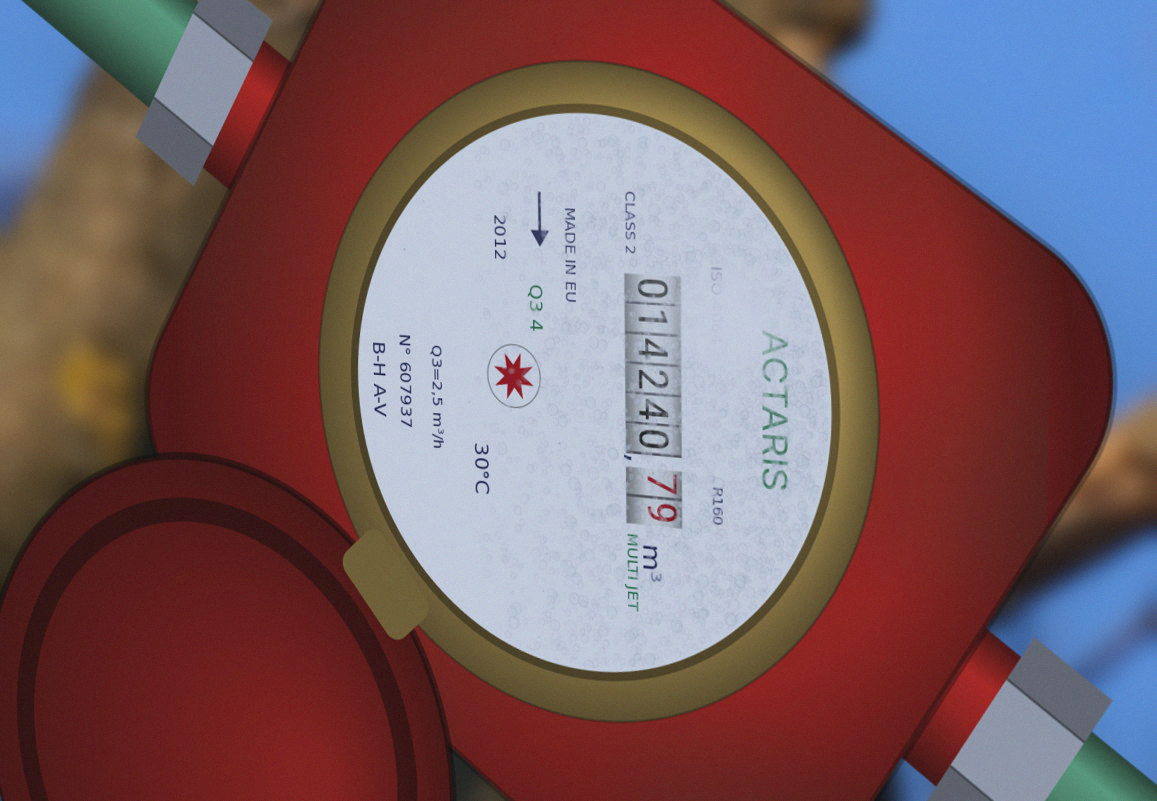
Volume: 14240.79; m³
